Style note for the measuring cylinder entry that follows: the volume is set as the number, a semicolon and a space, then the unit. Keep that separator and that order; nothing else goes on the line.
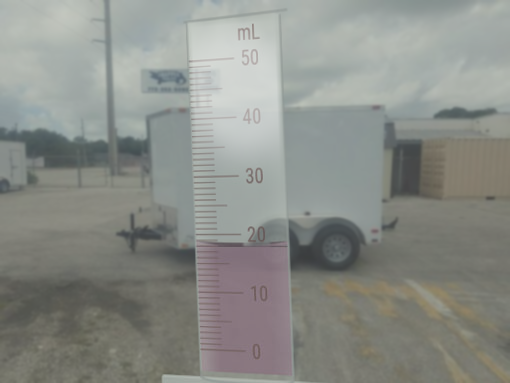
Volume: 18; mL
